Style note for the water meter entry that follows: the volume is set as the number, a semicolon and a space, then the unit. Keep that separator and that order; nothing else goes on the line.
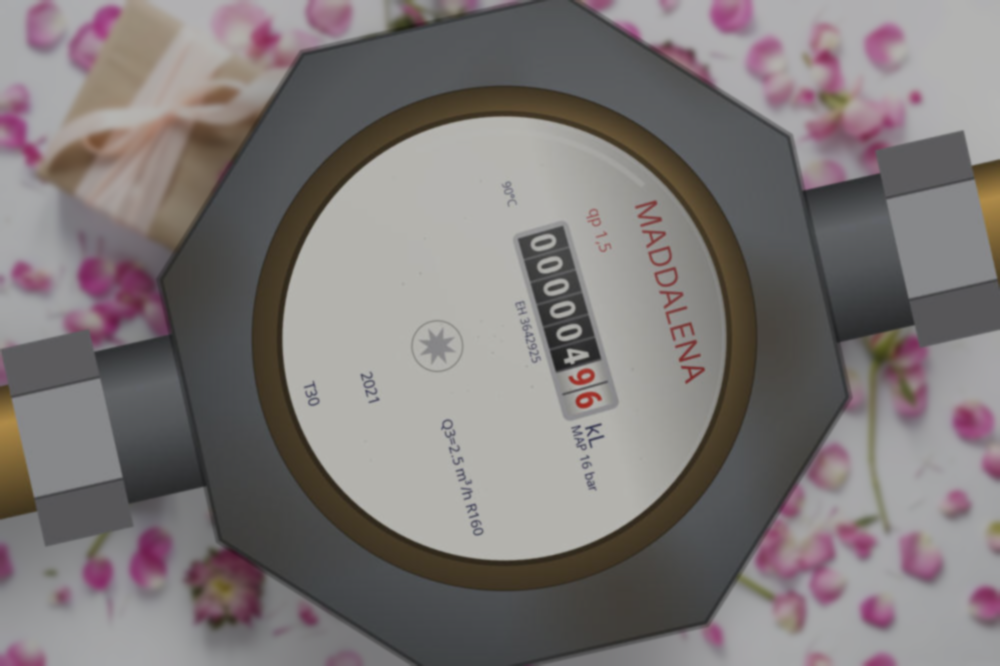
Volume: 4.96; kL
